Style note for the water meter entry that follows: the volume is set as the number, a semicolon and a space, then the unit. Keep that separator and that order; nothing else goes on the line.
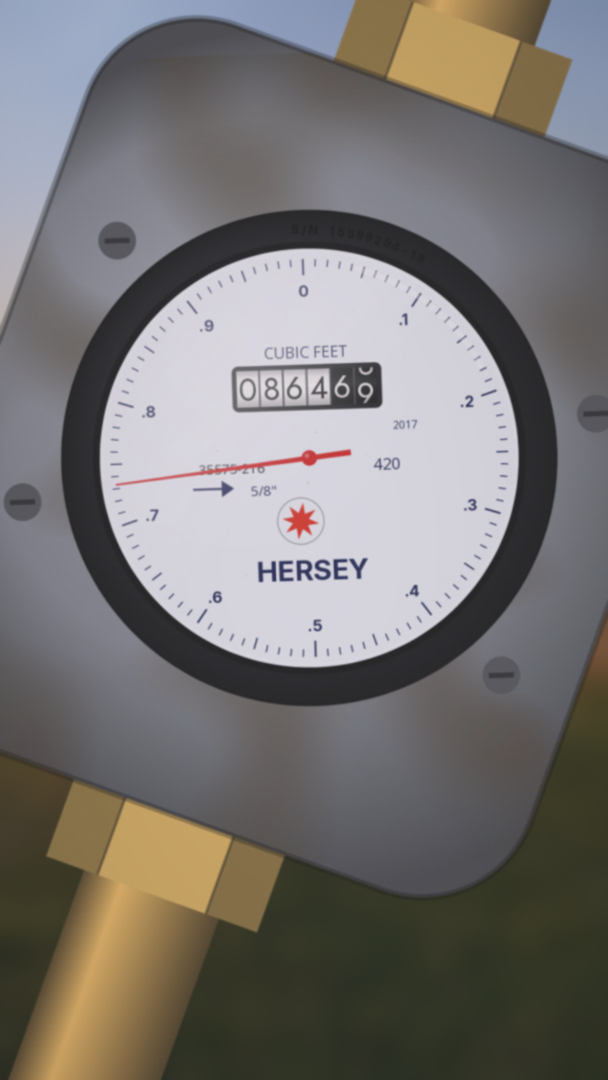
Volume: 86468.73; ft³
